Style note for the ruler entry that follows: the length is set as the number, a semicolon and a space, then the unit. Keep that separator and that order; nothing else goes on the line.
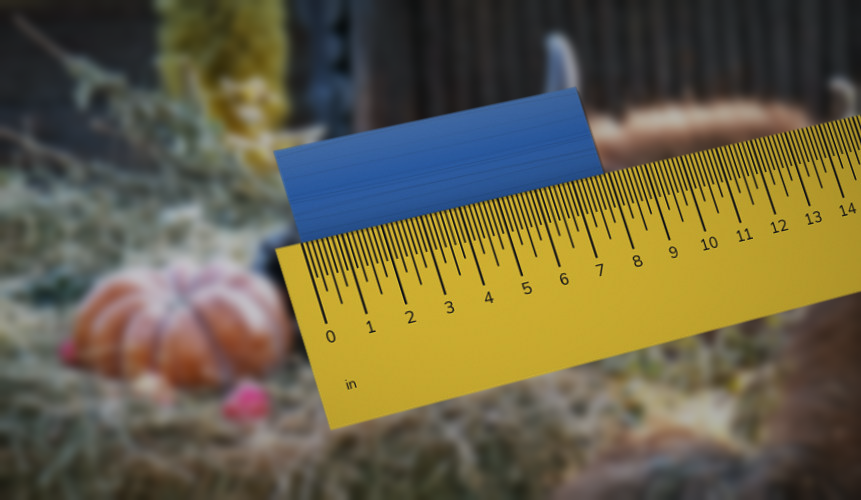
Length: 7.875; in
